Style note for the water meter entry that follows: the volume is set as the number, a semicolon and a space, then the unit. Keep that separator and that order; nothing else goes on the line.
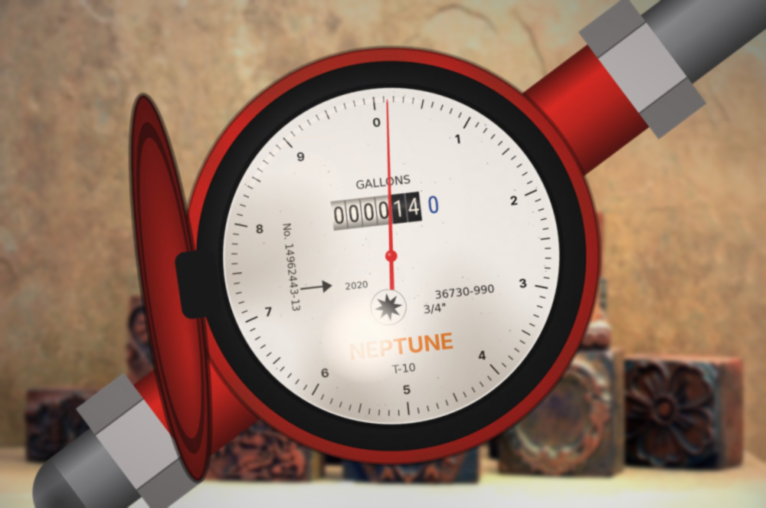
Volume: 140.1; gal
